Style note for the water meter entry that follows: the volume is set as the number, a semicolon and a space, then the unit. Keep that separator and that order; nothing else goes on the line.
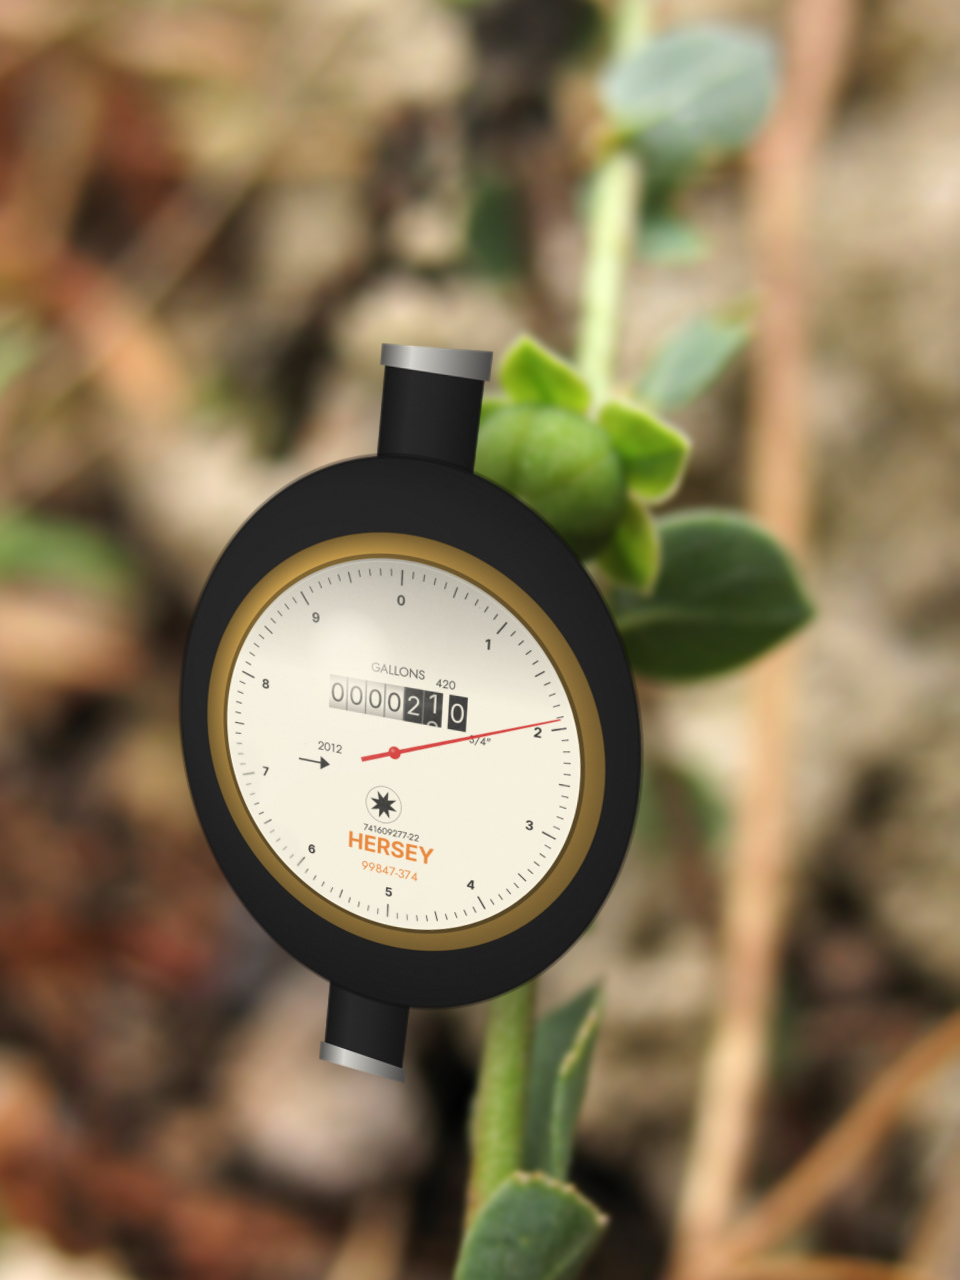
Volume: 211.9; gal
